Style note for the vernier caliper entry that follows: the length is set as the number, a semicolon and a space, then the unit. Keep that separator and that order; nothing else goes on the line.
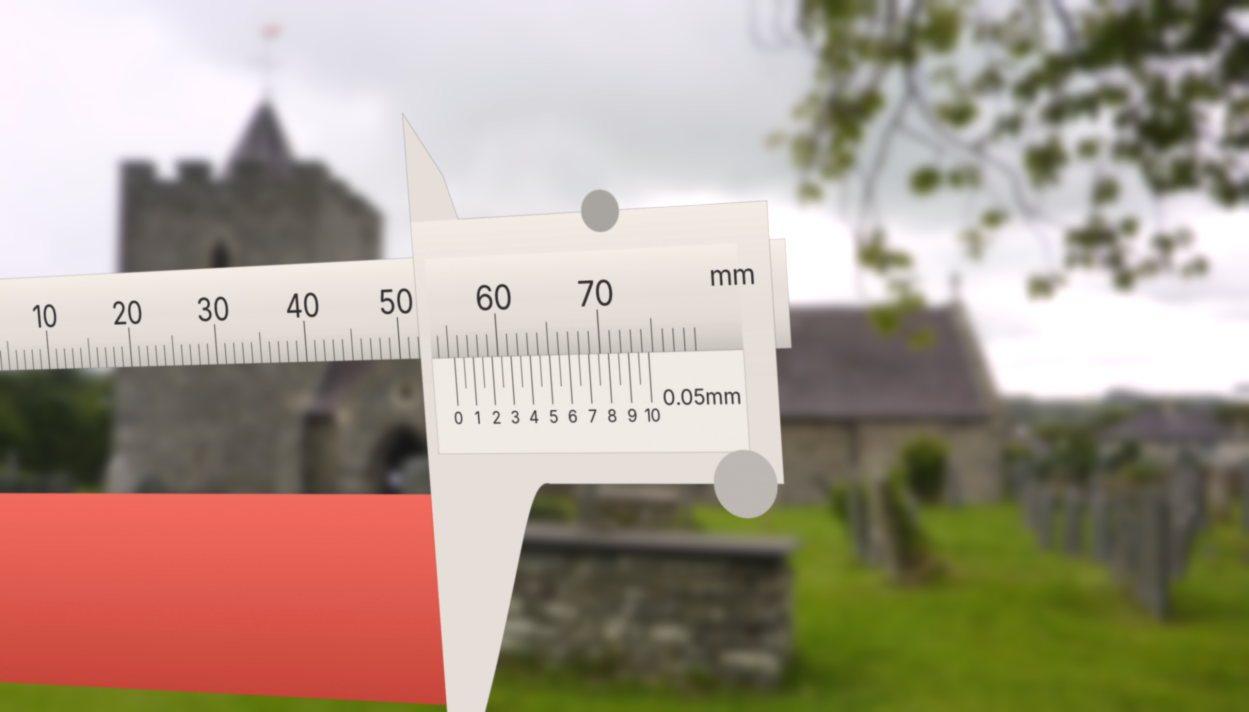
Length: 55.6; mm
